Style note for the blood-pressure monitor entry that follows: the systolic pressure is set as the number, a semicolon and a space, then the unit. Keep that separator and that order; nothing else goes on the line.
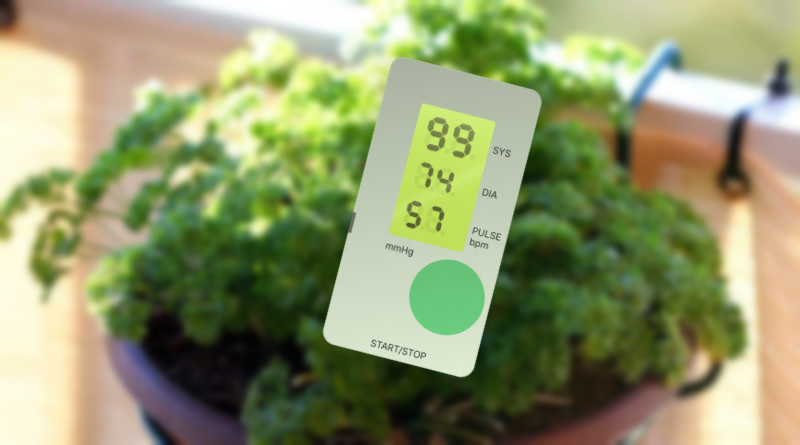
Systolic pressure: 99; mmHg
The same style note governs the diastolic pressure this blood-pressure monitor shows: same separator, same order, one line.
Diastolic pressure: 74; mmHg
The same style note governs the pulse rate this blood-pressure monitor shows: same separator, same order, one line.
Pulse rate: 57; bpm
